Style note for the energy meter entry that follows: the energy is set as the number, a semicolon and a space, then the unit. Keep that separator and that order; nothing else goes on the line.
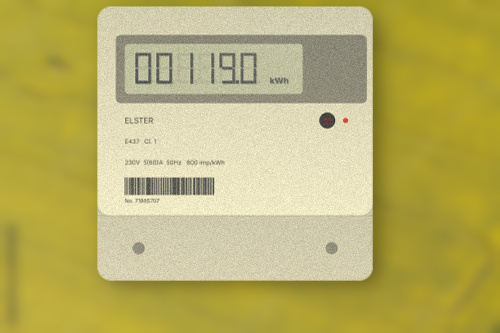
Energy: 119.0; kWh
